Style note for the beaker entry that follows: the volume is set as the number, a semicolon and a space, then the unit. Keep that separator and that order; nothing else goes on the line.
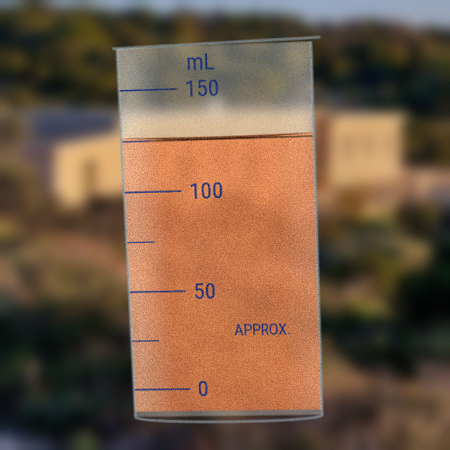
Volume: 125; mL
